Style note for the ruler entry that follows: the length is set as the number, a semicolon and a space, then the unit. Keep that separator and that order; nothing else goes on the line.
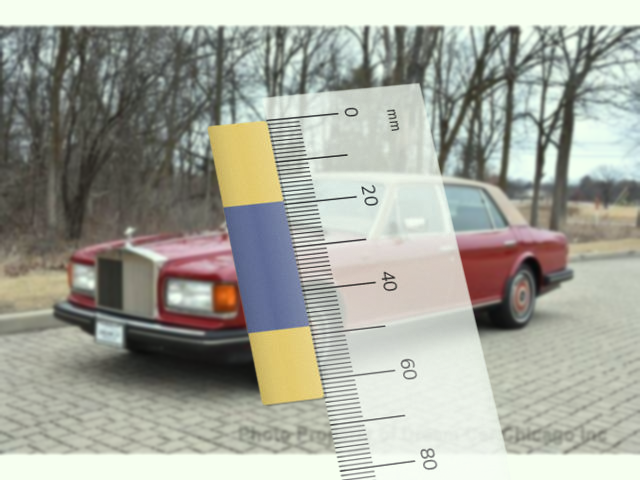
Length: 64; mm
